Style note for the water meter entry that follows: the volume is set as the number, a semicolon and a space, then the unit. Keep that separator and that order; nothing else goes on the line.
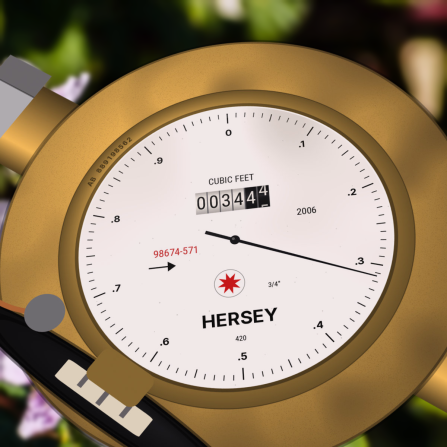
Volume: 3444.31; ft³
